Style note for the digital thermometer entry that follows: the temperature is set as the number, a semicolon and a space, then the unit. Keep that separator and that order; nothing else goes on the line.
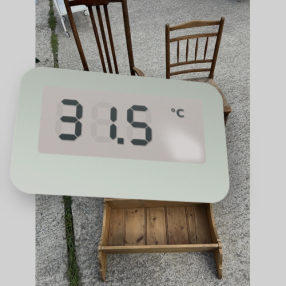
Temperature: 31.5; °C
